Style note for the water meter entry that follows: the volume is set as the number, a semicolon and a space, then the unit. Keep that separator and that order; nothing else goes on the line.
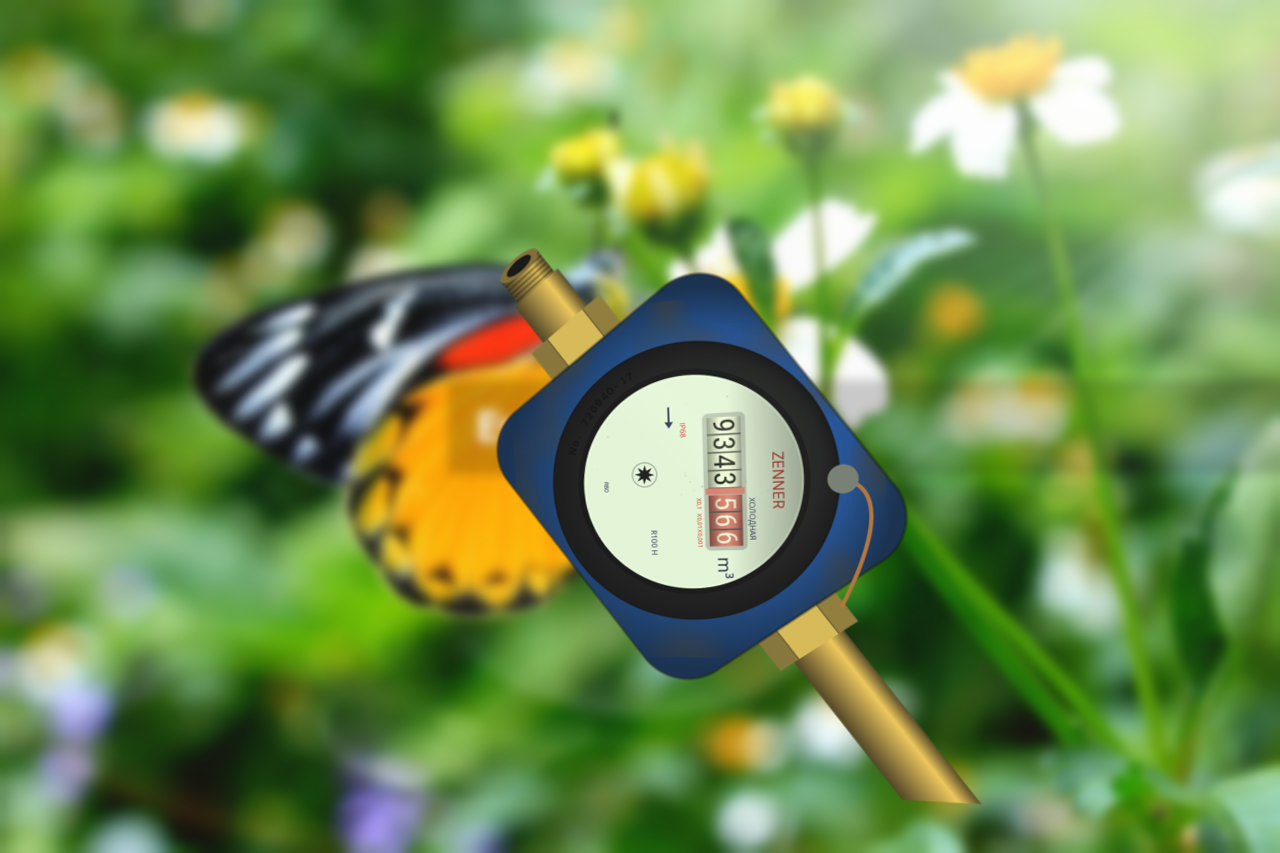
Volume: 9343.566; m³
